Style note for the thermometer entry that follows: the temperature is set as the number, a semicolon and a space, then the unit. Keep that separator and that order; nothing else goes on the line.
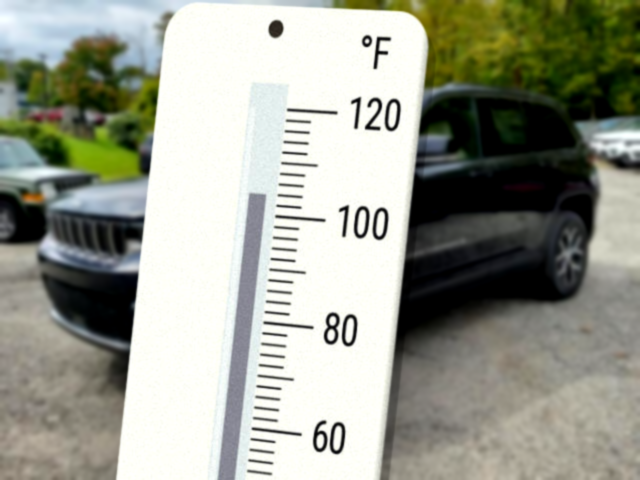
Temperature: 104; °F
